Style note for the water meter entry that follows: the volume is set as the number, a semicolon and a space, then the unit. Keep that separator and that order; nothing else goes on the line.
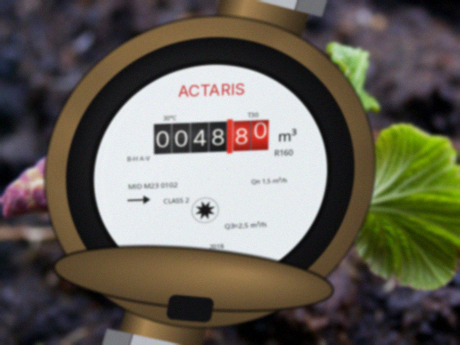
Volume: 48.80; m³
